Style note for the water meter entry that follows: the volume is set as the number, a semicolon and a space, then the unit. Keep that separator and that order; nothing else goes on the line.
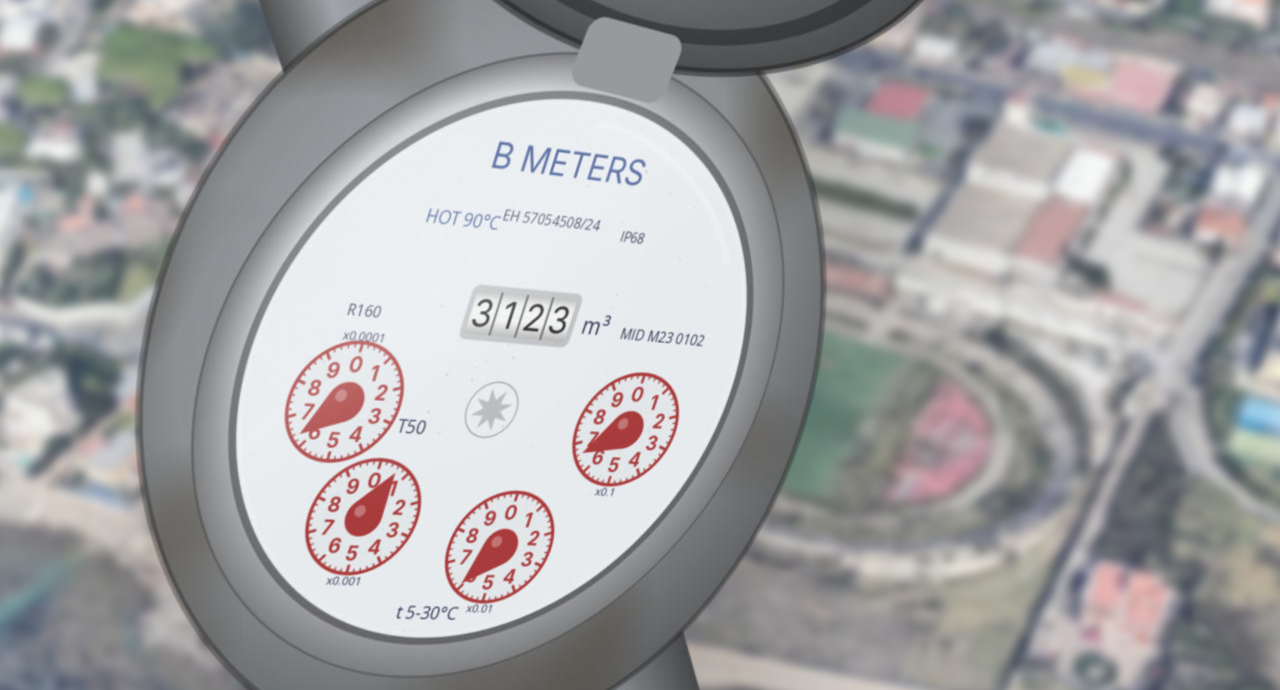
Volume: 3123.6606; m³
